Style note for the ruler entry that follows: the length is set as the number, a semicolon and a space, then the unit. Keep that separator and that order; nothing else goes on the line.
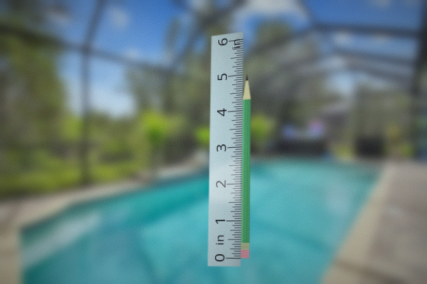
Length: 5; in
